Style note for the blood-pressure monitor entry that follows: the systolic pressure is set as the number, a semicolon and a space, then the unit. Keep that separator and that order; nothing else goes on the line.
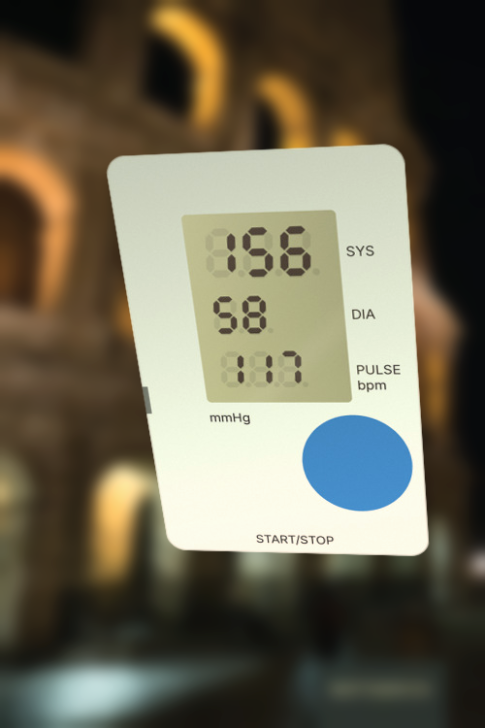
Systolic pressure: 156; mmHg
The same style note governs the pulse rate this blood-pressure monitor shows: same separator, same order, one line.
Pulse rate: 117; bpm
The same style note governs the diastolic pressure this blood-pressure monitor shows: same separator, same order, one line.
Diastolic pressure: 58; mmHg
